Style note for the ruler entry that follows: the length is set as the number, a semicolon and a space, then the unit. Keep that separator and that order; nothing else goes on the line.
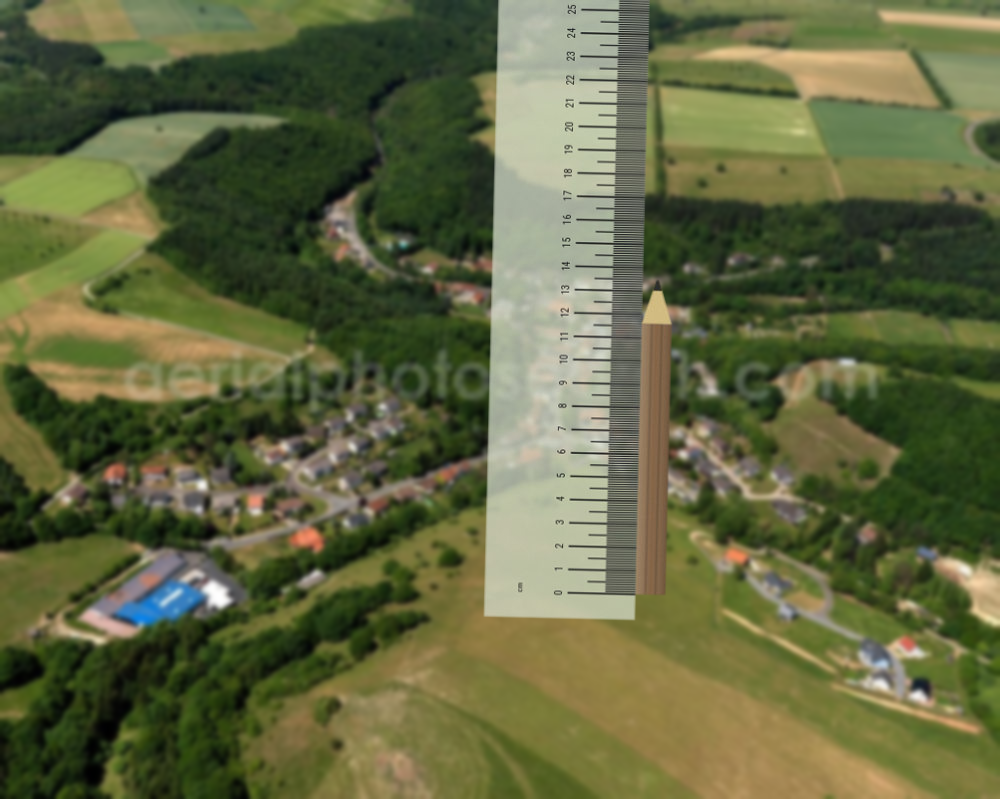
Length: 13.5; cm
